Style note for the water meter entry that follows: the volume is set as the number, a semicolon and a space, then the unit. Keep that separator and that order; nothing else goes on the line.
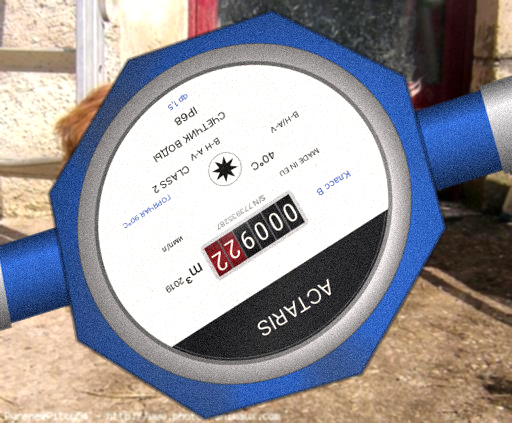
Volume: 9.22; m³
